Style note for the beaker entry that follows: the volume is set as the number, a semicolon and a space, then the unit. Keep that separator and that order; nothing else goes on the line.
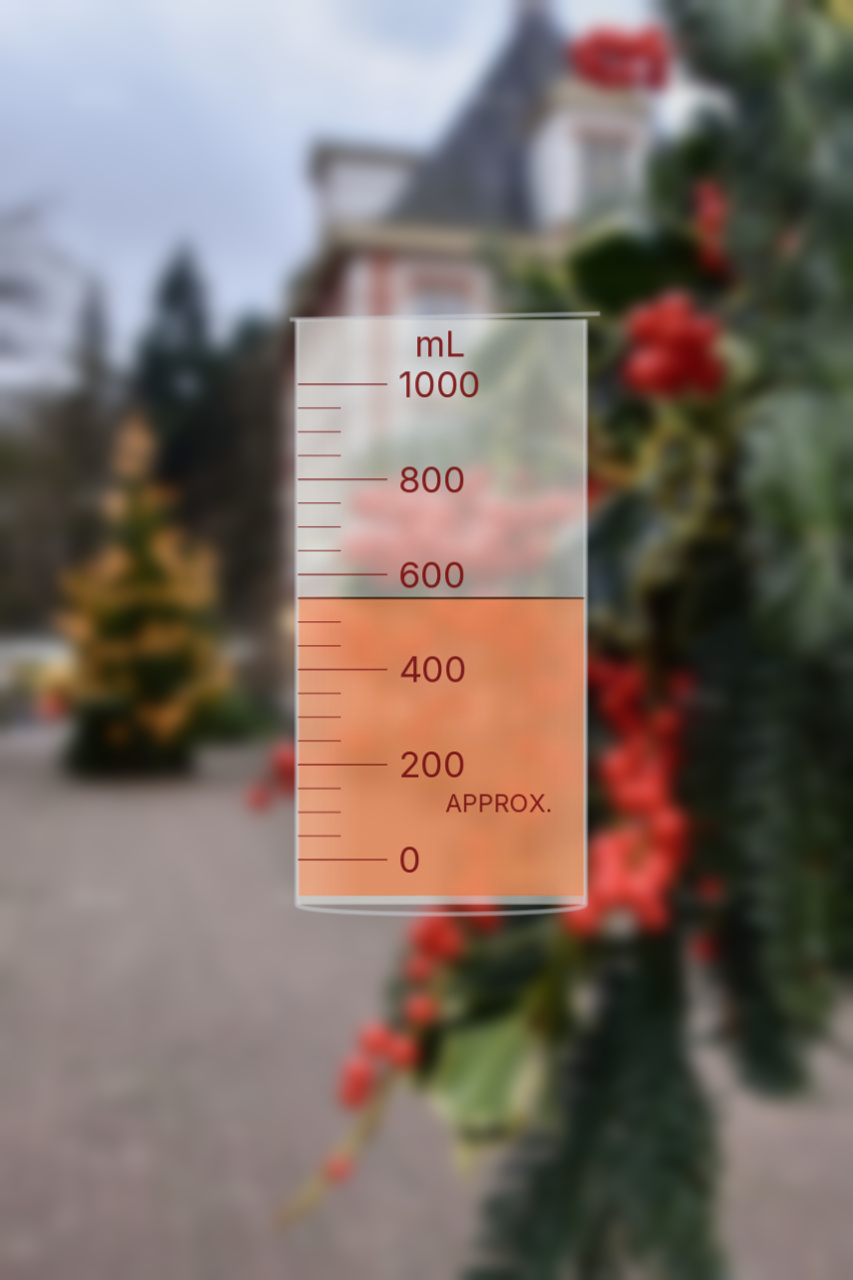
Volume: 550; mL
